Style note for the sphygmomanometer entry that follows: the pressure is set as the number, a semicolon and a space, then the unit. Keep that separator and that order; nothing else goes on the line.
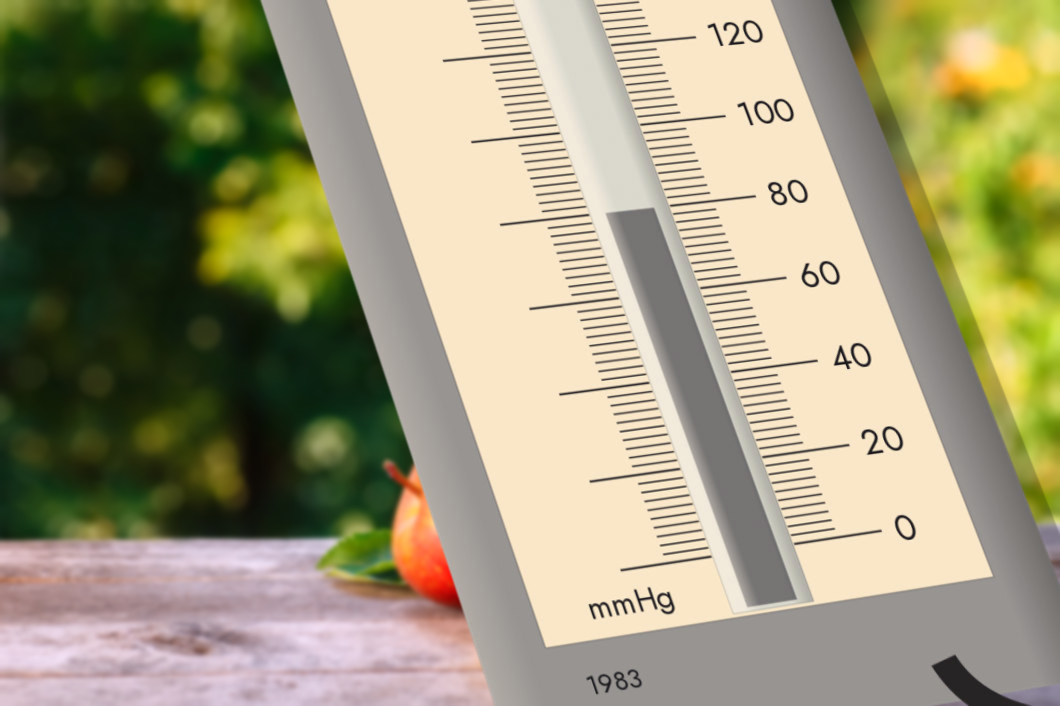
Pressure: 80; mmHg
